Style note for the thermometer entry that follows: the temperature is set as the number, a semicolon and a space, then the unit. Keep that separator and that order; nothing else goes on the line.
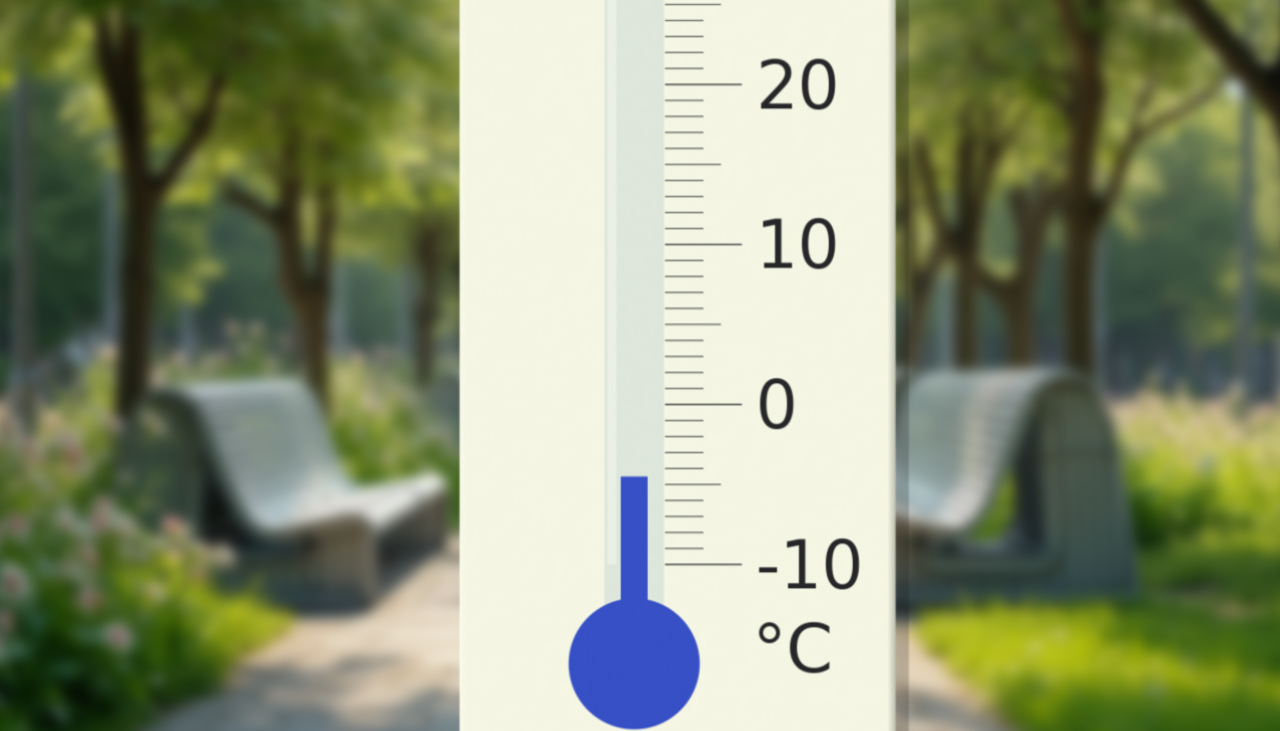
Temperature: -4.5; °C
